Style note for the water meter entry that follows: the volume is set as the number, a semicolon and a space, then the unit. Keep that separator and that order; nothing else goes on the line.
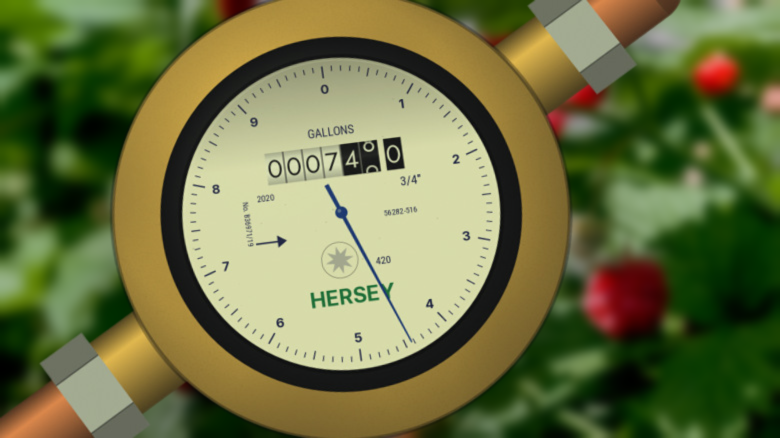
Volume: 7484.4; gal
